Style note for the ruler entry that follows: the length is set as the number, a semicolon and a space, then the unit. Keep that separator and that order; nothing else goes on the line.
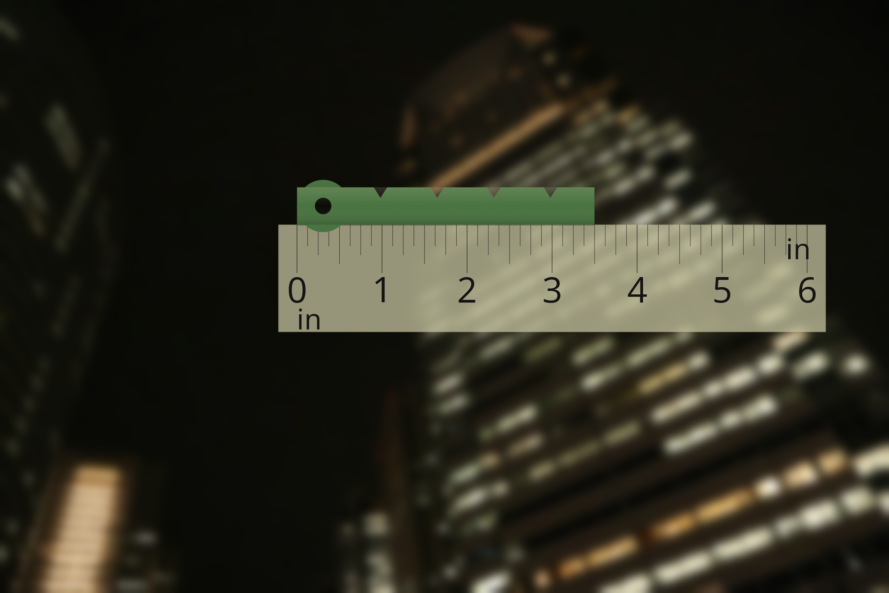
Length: 3.5; in
